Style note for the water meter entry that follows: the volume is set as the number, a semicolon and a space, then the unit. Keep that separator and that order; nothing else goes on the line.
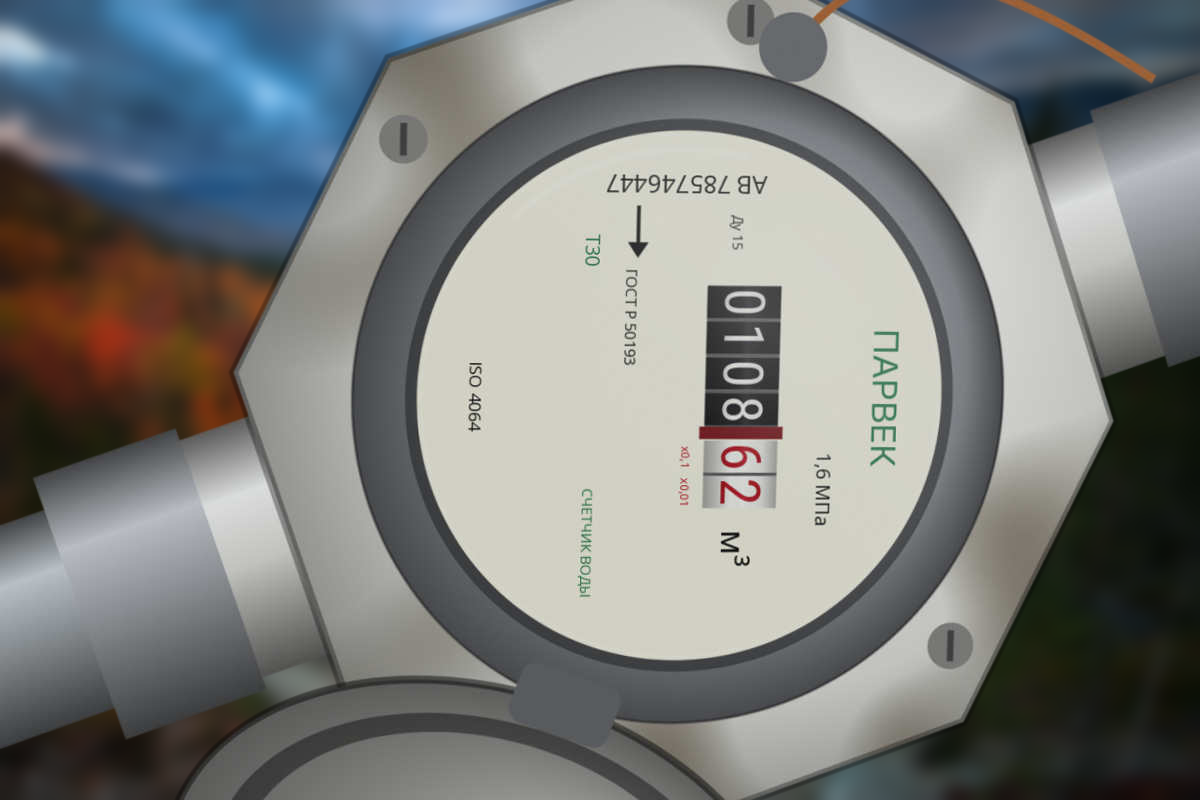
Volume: 108.62; m³
